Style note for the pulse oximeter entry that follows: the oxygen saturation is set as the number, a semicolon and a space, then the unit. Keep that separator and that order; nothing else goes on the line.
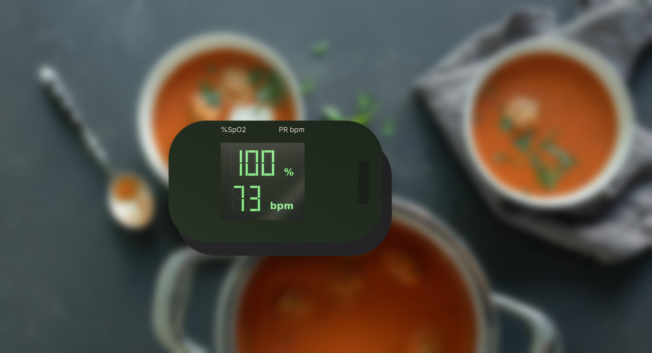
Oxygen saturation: 100; %
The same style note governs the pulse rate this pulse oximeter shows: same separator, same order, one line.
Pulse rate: 73; bpm
